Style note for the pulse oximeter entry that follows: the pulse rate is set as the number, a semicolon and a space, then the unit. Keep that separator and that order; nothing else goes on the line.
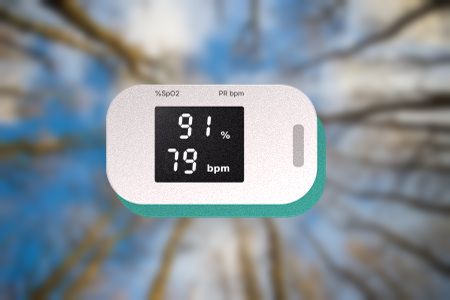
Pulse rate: 79; bpm
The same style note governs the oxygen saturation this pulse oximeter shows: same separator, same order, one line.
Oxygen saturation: 91; %
